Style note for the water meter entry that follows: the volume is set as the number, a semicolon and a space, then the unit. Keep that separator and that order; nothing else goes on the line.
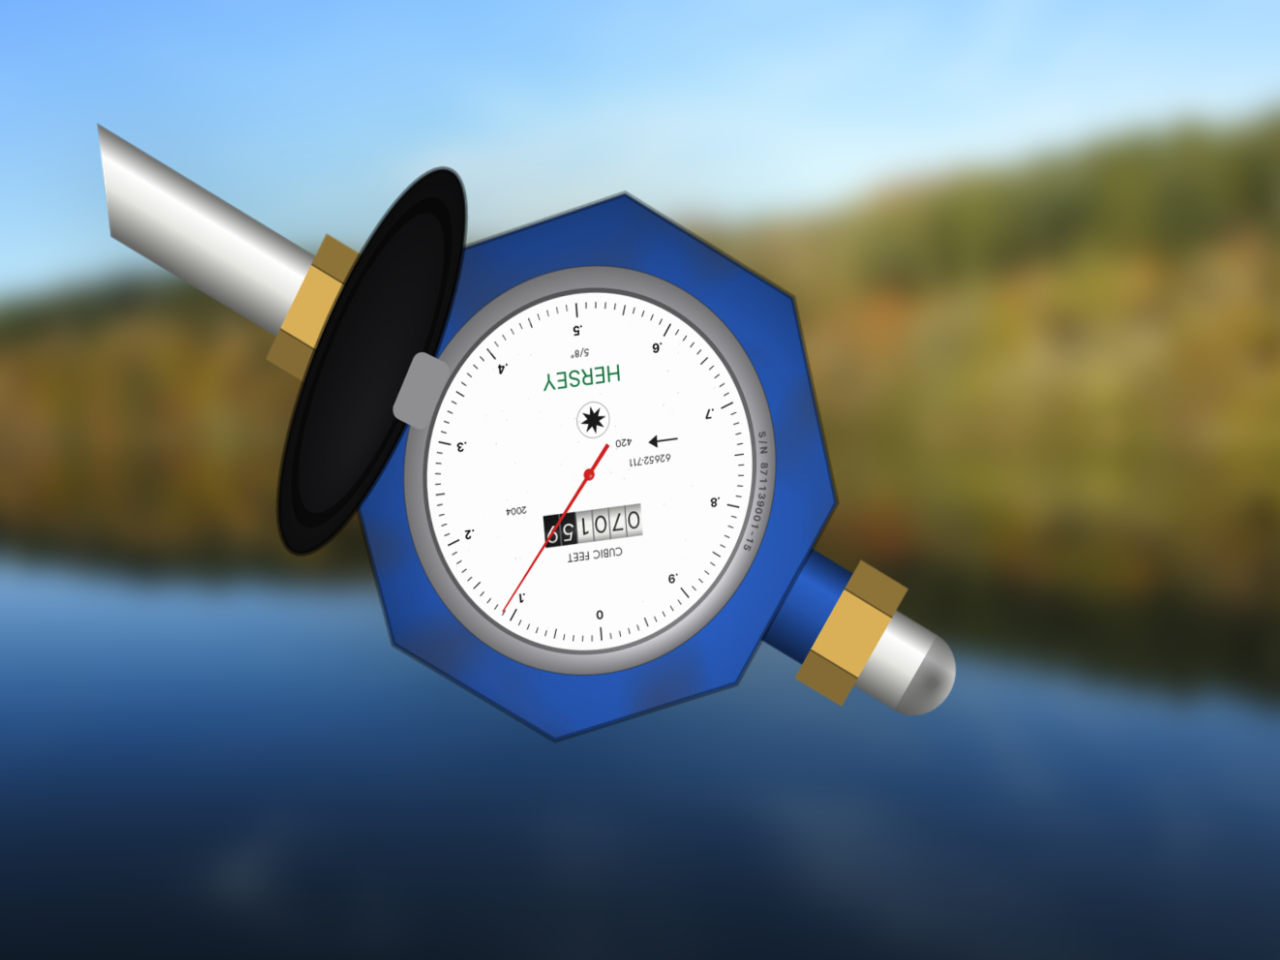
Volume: 70159.11; ft³
